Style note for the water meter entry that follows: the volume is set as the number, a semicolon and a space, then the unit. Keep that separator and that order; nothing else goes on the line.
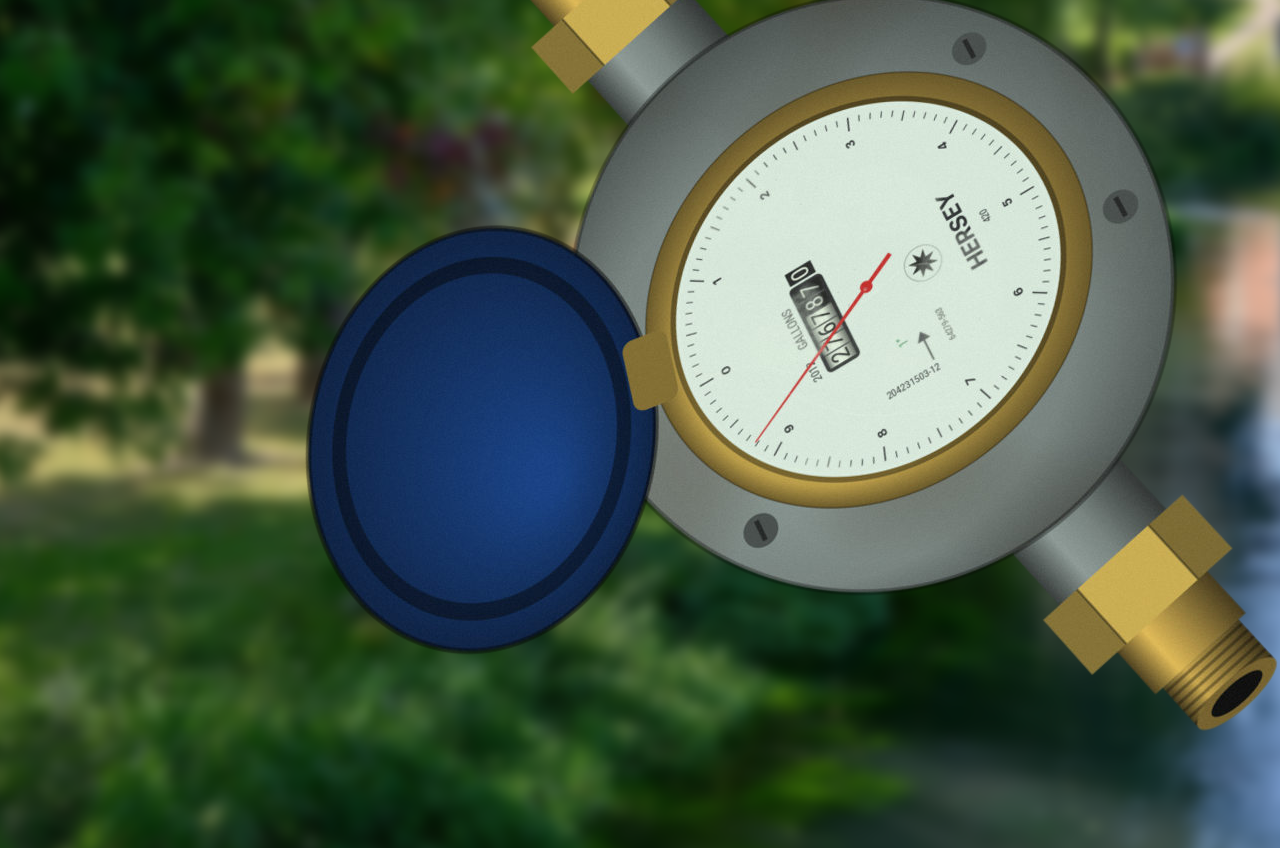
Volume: 2767869.2; gal
